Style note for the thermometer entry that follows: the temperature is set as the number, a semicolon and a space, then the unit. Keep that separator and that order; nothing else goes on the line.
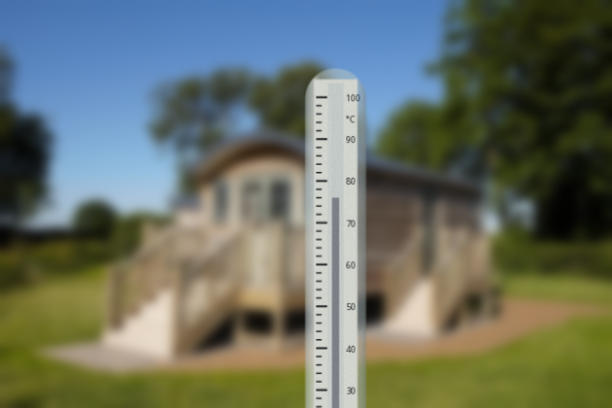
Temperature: 76; °C
